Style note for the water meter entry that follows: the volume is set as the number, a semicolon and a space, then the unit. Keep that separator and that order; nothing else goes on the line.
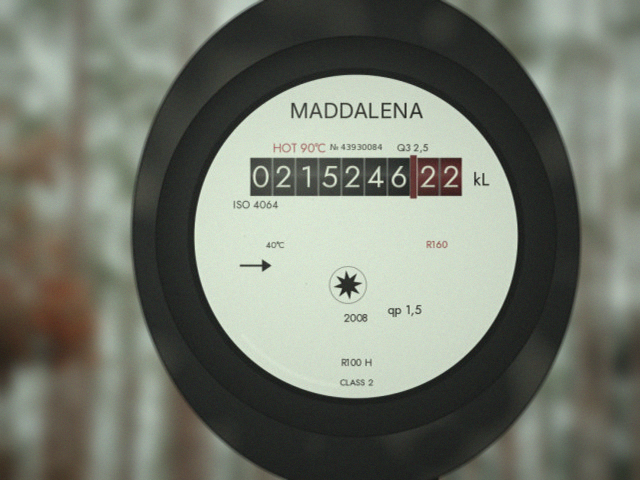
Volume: 215246.22; kL
